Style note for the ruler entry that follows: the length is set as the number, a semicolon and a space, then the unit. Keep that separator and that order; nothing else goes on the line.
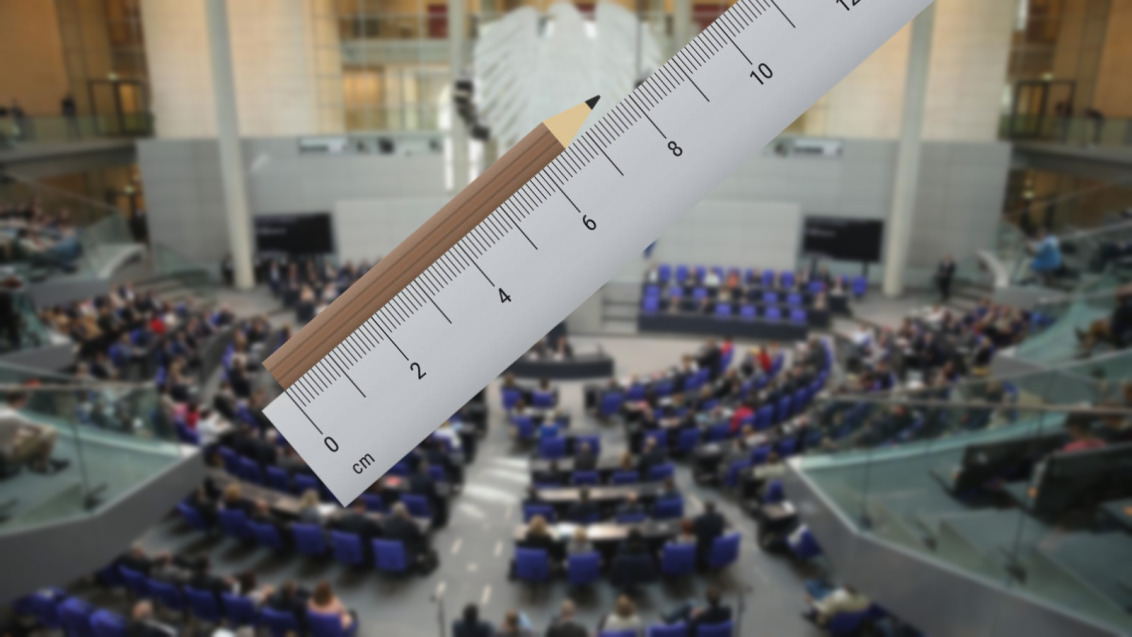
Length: 7.6; cm
